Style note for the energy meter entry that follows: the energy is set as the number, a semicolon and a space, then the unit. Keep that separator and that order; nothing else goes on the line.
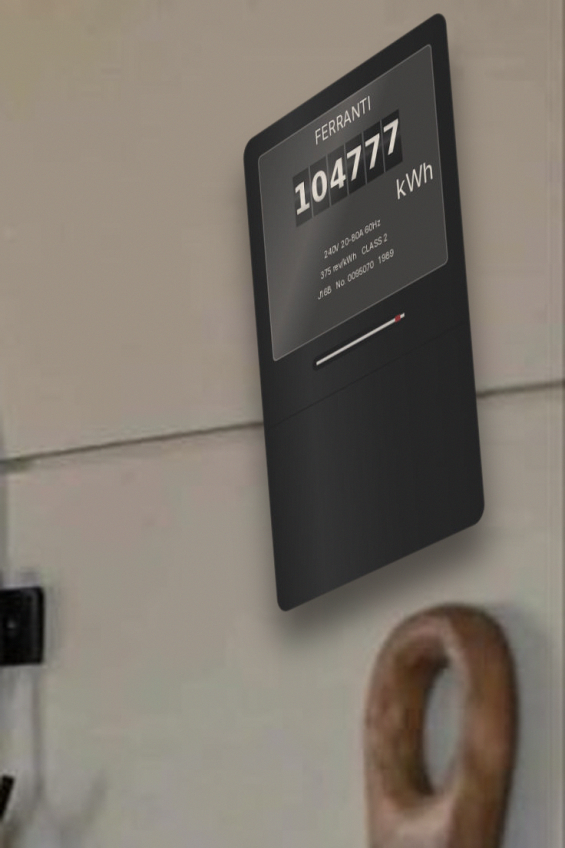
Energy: 104777; kWh
